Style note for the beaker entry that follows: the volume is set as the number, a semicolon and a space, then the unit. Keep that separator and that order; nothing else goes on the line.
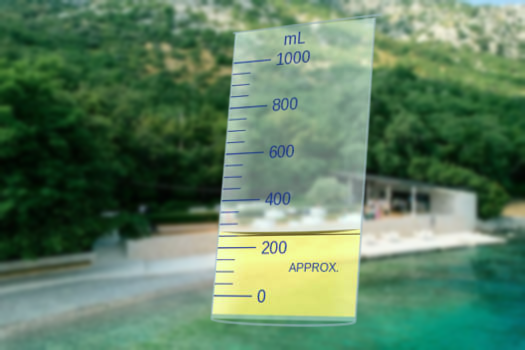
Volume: 250; mL
